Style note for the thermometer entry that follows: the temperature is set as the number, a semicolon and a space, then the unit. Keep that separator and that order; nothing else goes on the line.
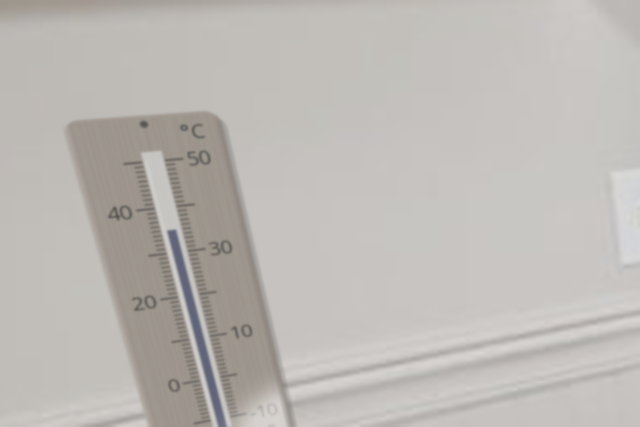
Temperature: 35; °C
